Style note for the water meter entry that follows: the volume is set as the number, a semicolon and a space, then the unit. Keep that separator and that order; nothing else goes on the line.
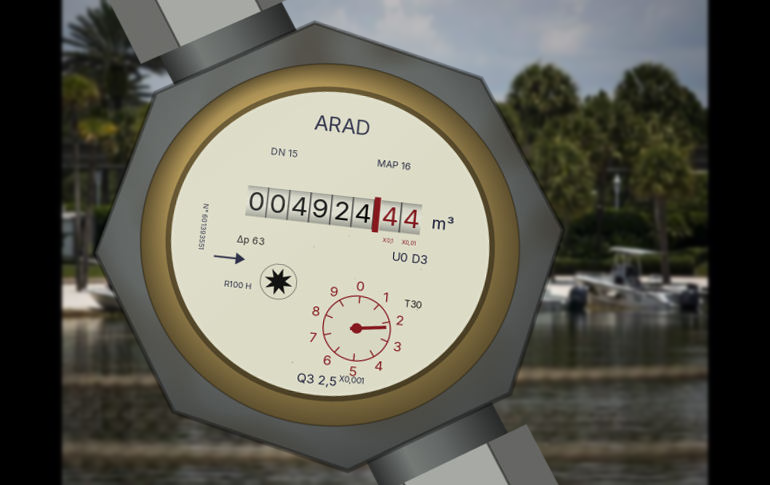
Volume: 4924.442; m³
